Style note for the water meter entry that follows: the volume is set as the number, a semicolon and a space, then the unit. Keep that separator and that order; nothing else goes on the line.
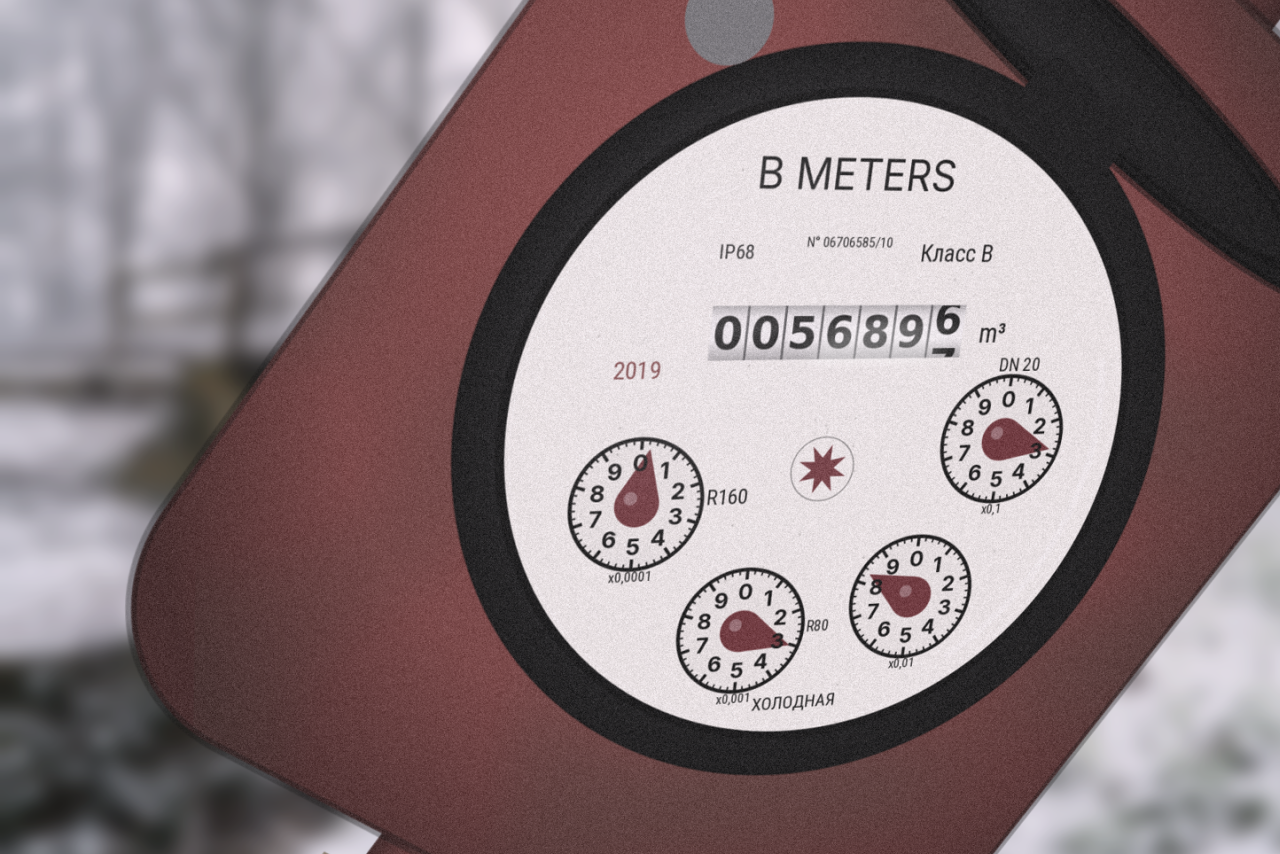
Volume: 56896.2830; m³
